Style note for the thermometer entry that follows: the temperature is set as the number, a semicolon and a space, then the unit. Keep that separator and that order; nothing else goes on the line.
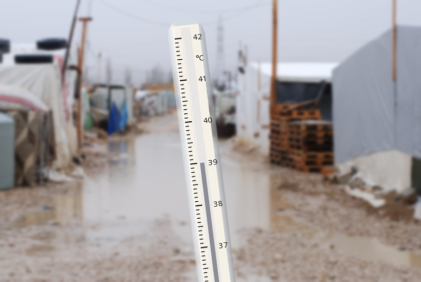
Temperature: 39; °C
